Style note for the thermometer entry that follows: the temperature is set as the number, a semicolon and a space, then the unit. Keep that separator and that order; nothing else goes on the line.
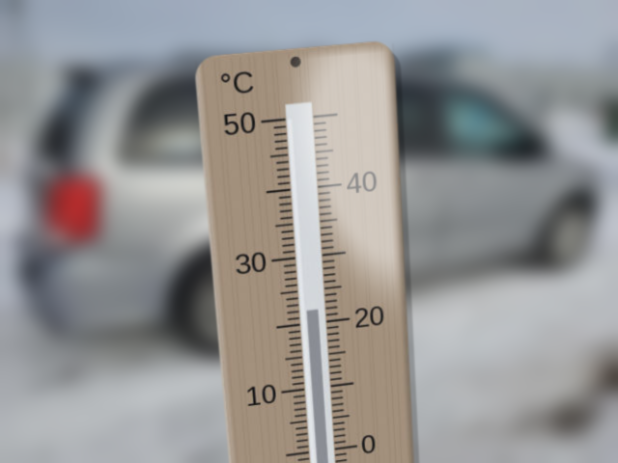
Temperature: 22; °C
